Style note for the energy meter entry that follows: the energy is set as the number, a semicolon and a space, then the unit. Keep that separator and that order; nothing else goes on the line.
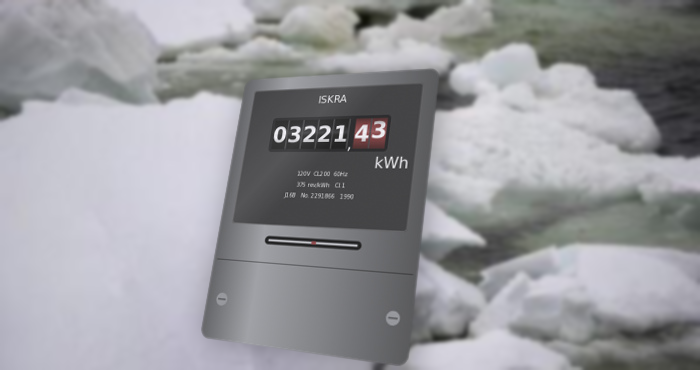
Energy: 3221.43; kWh
